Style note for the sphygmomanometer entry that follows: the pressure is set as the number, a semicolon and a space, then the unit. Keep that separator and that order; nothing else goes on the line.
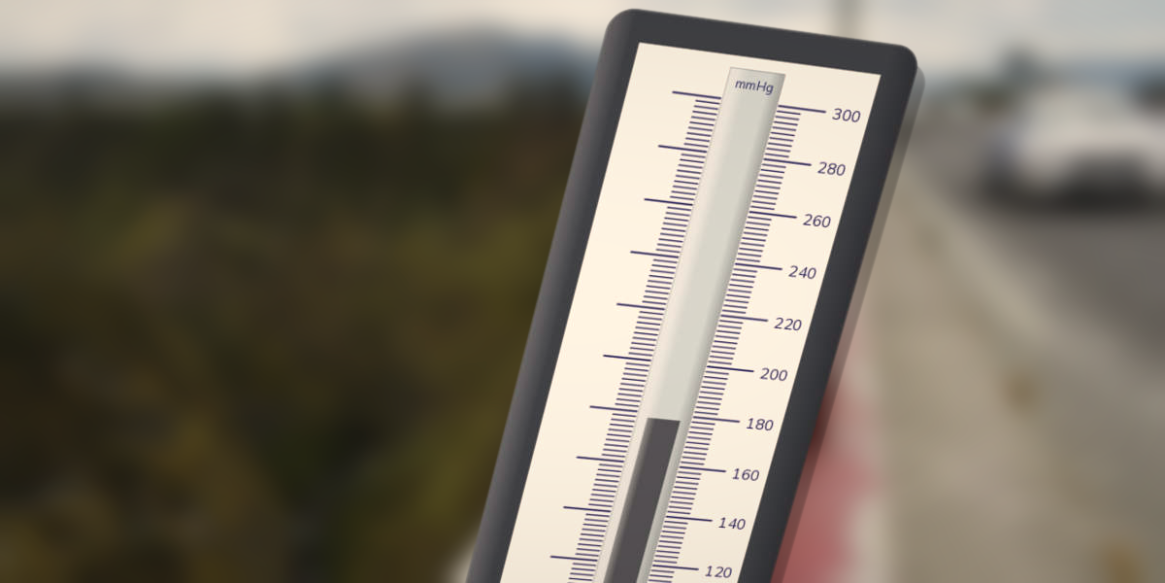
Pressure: 178; mmHg
